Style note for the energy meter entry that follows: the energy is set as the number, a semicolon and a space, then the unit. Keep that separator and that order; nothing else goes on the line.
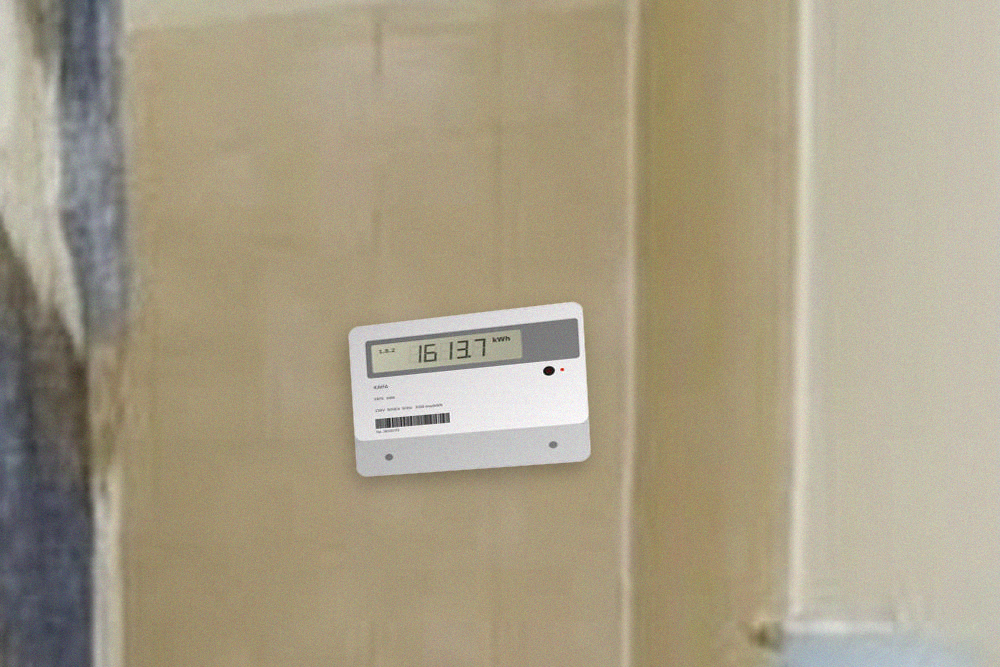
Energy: 1613.7; kWh
